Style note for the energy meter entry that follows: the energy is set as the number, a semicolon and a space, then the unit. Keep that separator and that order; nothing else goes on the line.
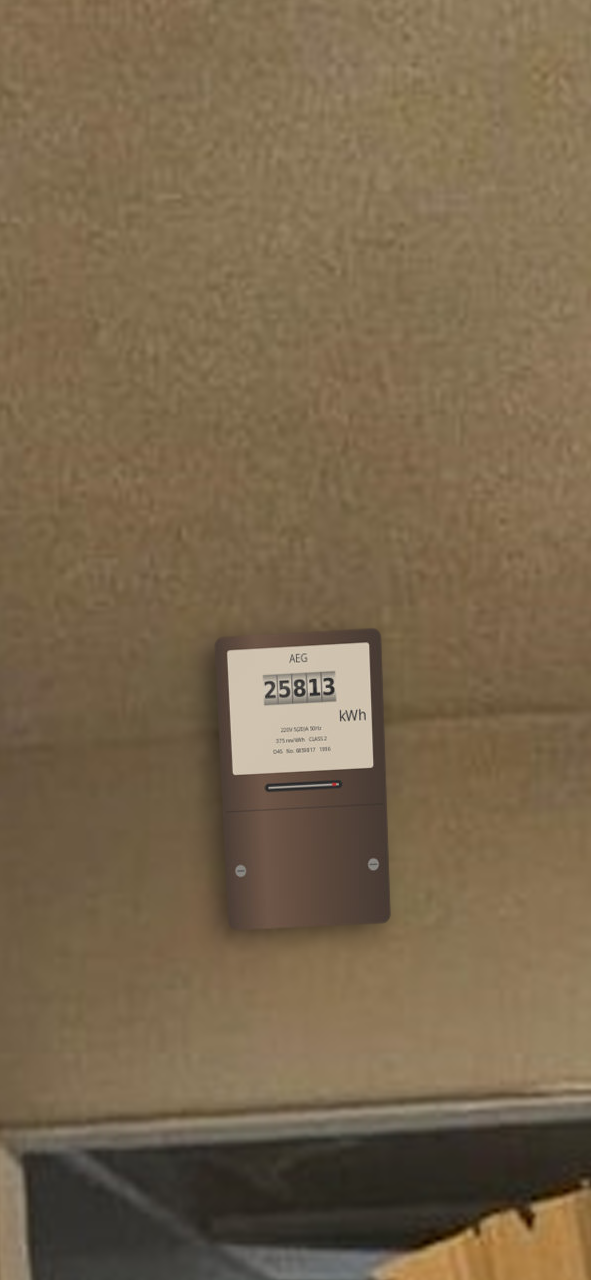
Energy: 25813; kWh
